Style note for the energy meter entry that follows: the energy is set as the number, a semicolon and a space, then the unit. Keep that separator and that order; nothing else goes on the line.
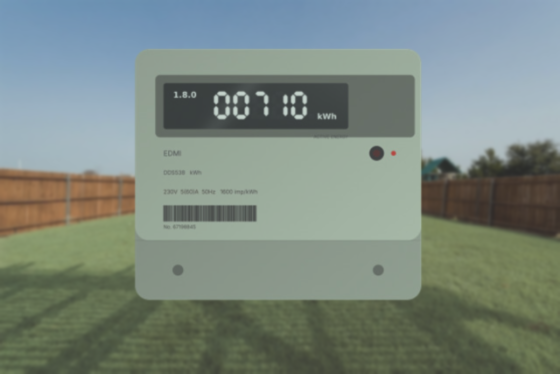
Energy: 710; kWh
